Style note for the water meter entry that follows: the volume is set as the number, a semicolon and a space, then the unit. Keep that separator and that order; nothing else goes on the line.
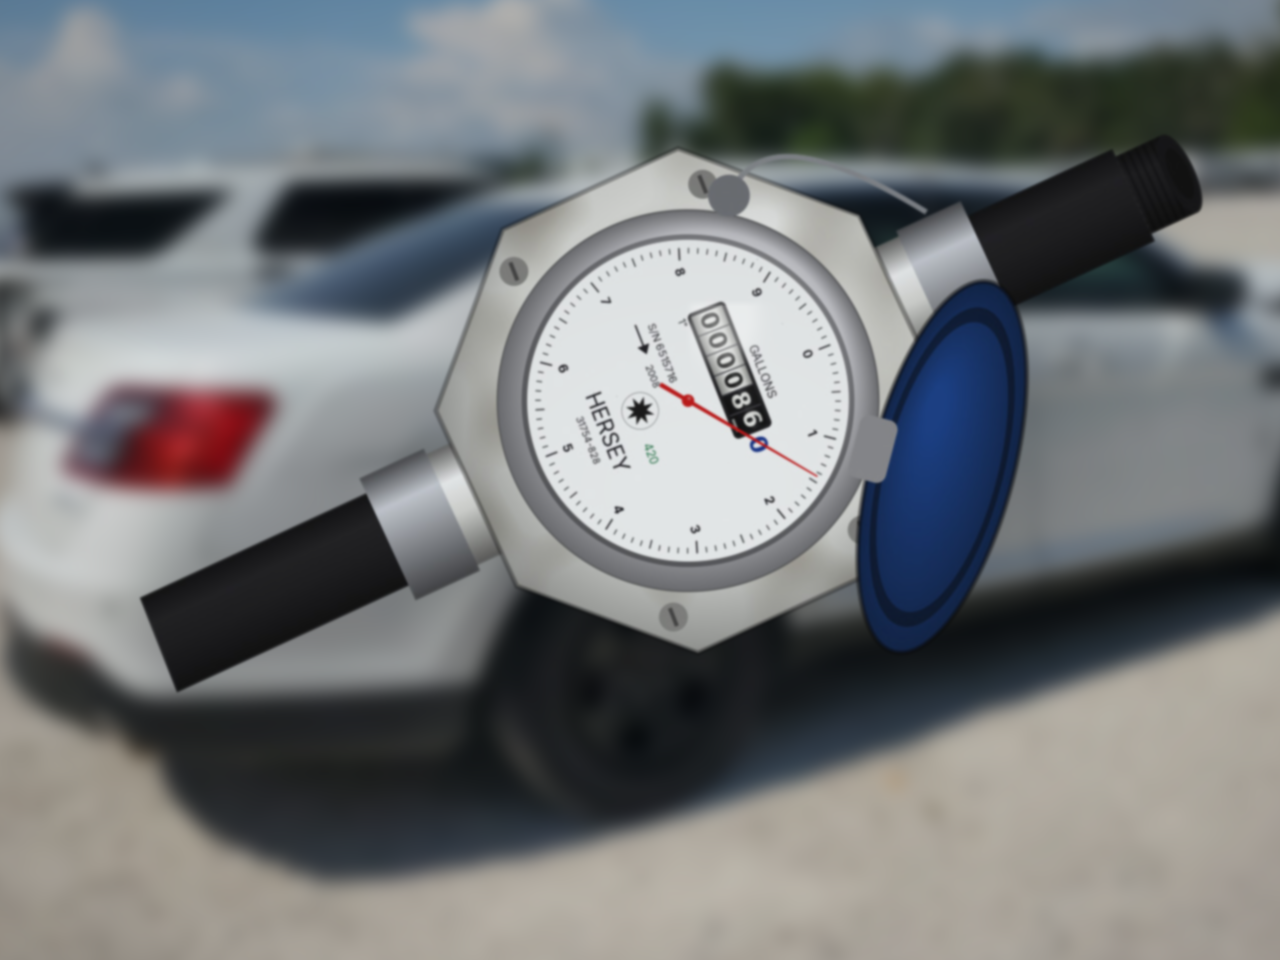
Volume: 861.4; gal
